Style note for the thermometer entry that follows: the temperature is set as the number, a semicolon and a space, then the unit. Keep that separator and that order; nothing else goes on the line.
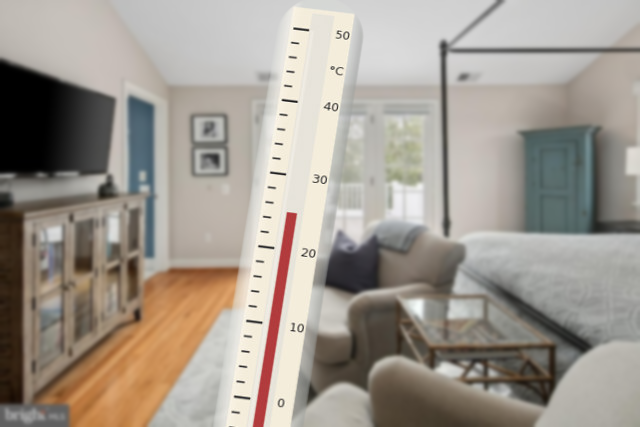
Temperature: 25; °C
